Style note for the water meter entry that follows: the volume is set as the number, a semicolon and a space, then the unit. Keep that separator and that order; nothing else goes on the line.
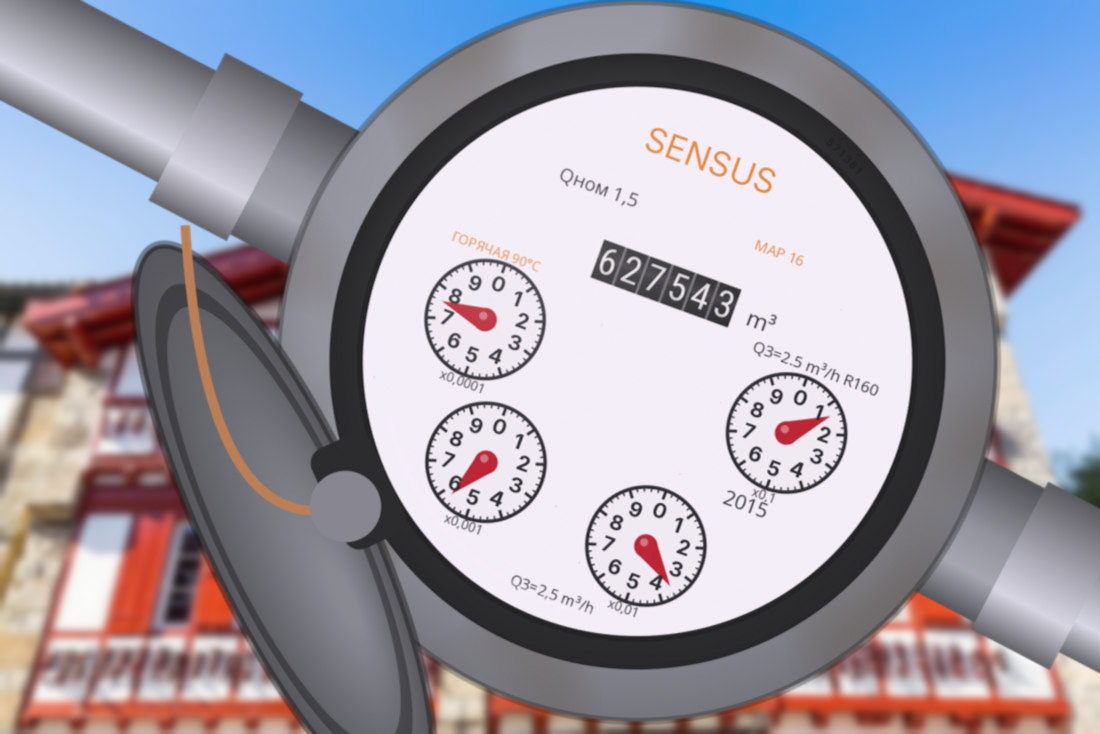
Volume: 627543.1357; m³
